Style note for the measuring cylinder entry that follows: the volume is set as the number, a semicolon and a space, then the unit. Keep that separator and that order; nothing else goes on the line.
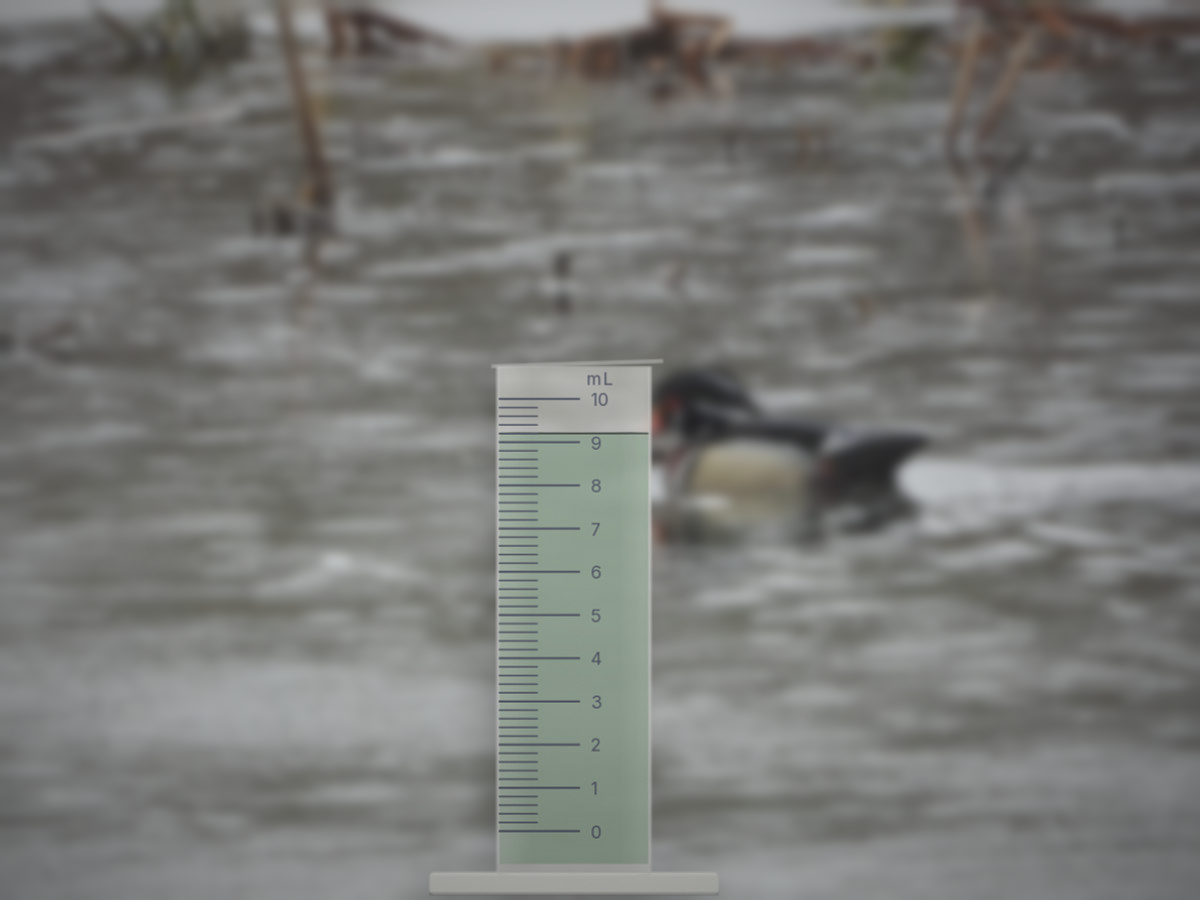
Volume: 9.2; mL
